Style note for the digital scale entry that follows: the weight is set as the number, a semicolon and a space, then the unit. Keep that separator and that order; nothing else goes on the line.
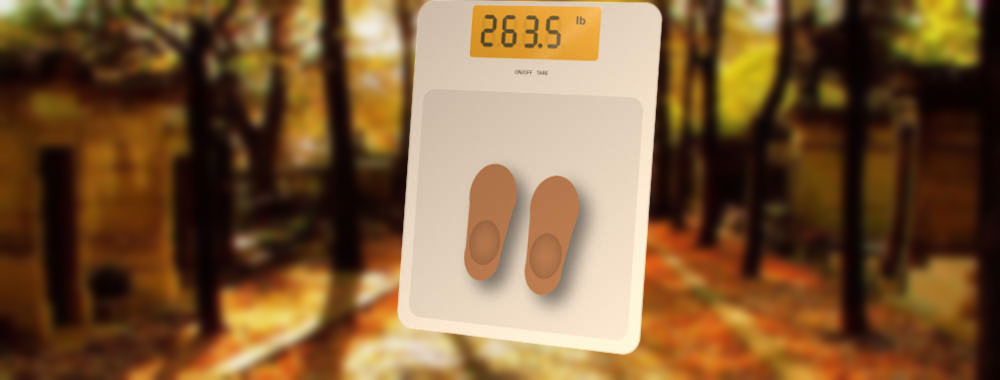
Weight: 263.5; lb
